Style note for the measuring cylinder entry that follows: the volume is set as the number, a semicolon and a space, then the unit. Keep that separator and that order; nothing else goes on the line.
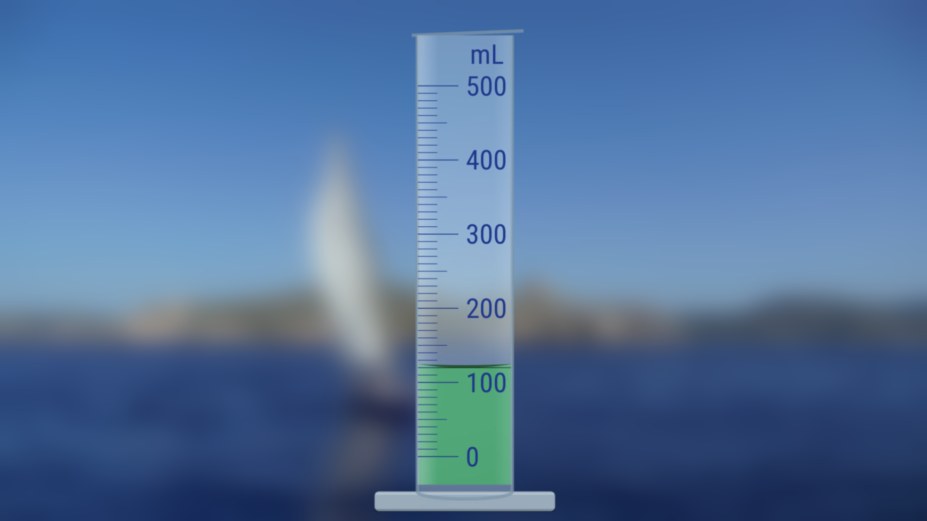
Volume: 120; mL
